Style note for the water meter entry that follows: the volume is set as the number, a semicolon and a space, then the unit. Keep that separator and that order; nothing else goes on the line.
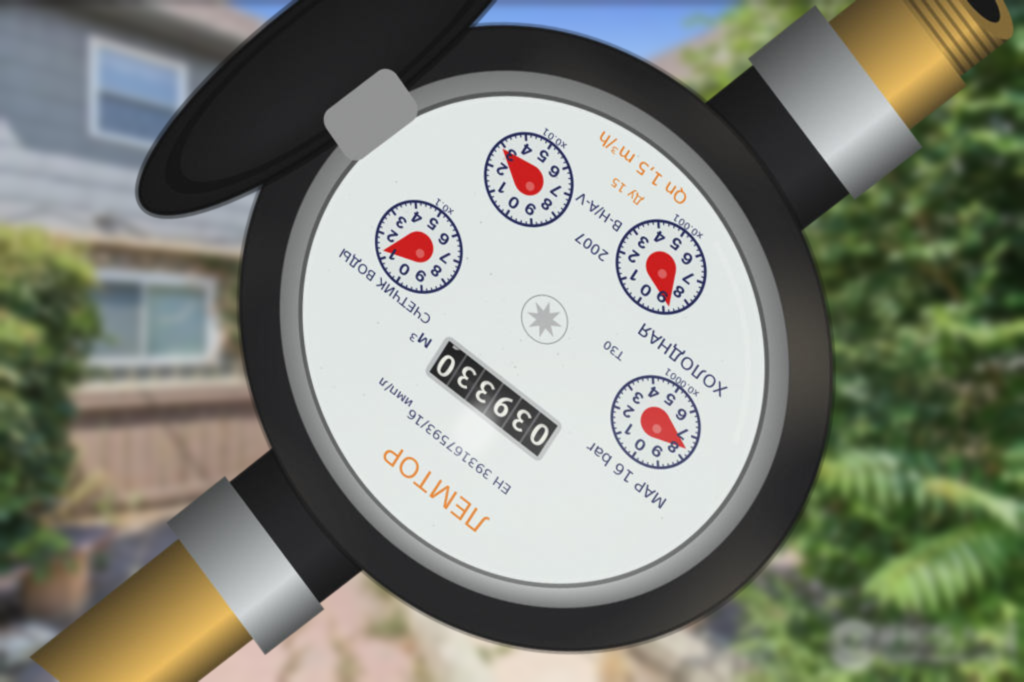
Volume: 39330.1287; m³
